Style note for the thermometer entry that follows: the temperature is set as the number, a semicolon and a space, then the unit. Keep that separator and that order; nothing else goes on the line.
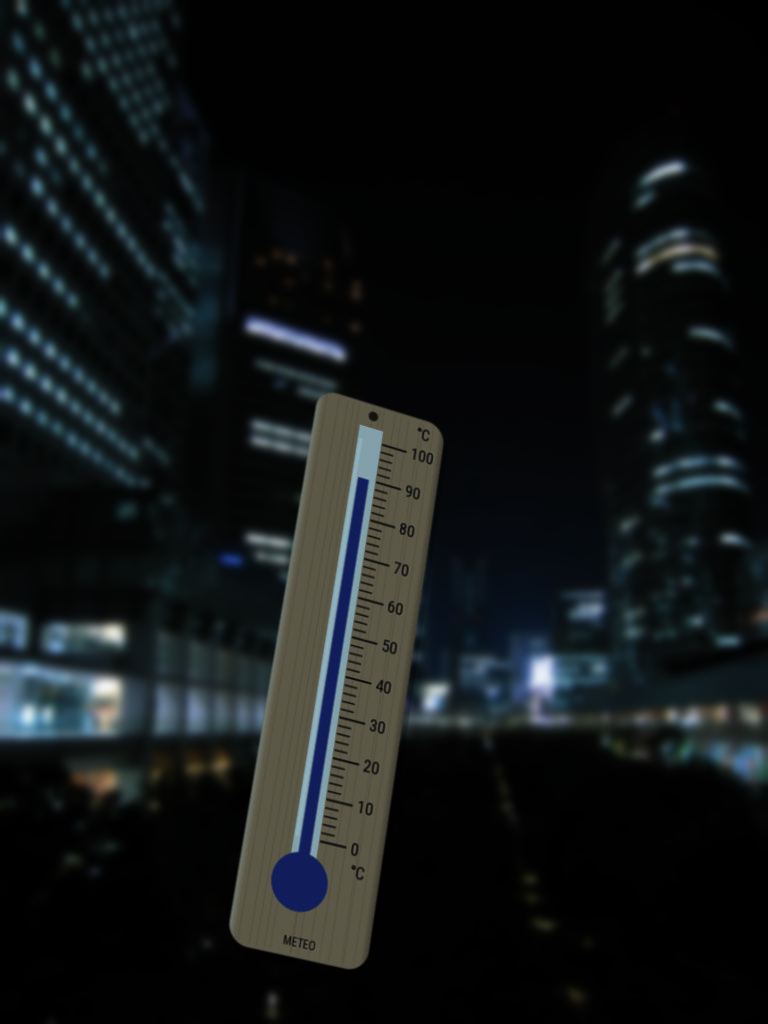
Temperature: 90; °C
